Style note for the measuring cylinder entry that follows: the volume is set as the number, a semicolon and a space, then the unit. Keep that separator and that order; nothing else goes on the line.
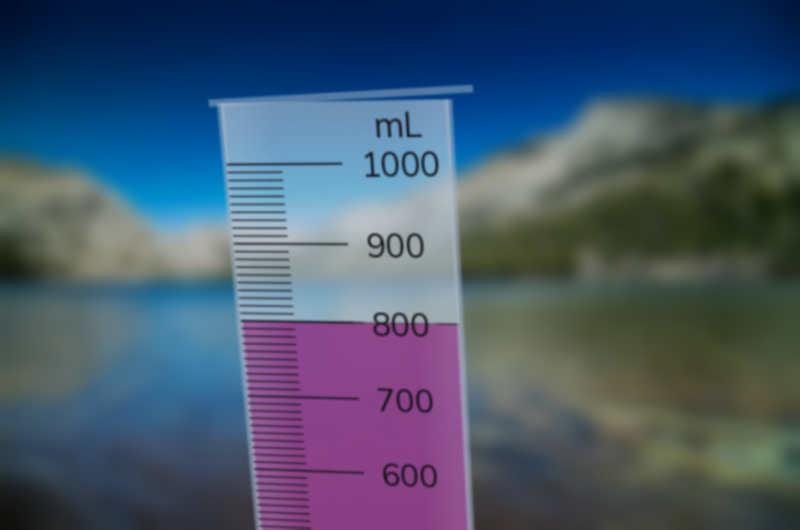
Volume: 800; mL
